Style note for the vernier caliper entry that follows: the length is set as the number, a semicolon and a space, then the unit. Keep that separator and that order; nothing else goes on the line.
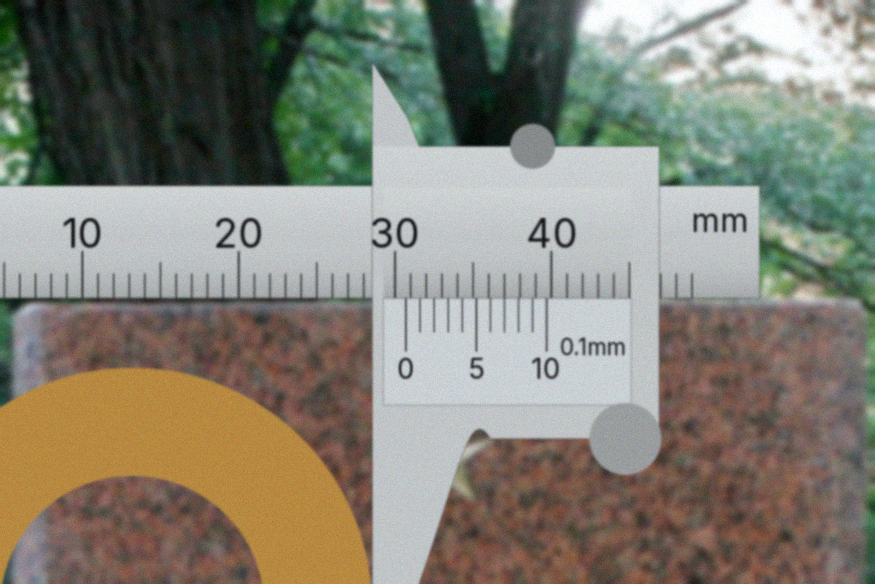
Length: 30.7; mm
